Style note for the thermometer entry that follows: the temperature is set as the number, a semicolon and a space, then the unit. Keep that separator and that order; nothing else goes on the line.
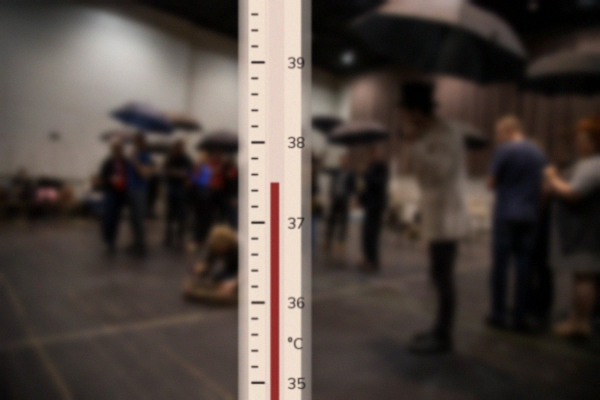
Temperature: 37.5; °C
